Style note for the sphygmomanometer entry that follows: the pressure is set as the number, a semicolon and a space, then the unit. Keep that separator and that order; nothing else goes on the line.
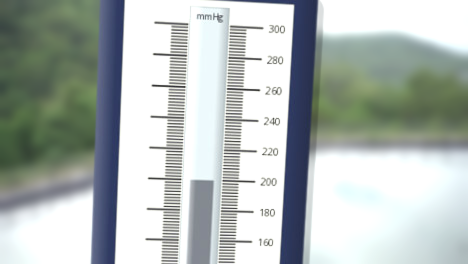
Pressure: 200; mmHg
